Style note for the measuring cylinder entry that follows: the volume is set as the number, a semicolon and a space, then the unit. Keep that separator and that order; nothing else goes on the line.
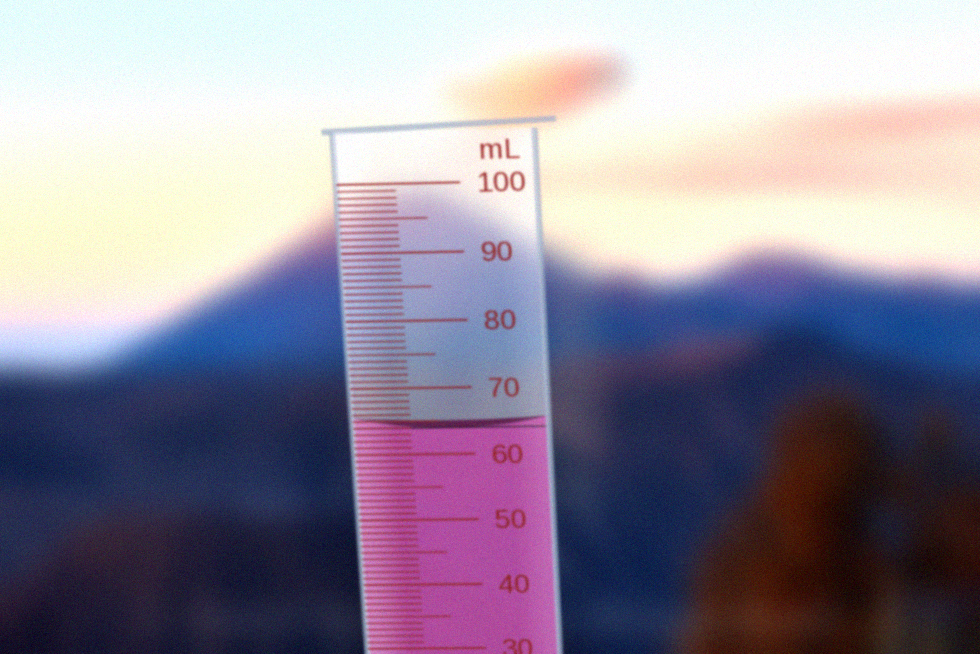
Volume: 64; mL
